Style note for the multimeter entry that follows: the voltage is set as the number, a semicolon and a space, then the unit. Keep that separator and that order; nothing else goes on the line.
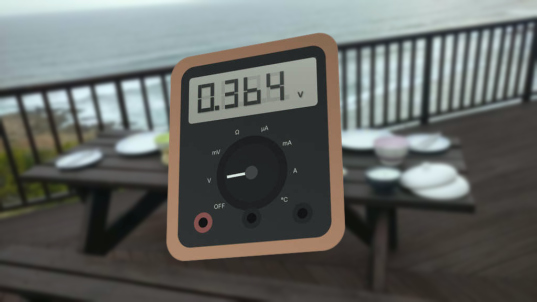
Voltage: 0.364; V
